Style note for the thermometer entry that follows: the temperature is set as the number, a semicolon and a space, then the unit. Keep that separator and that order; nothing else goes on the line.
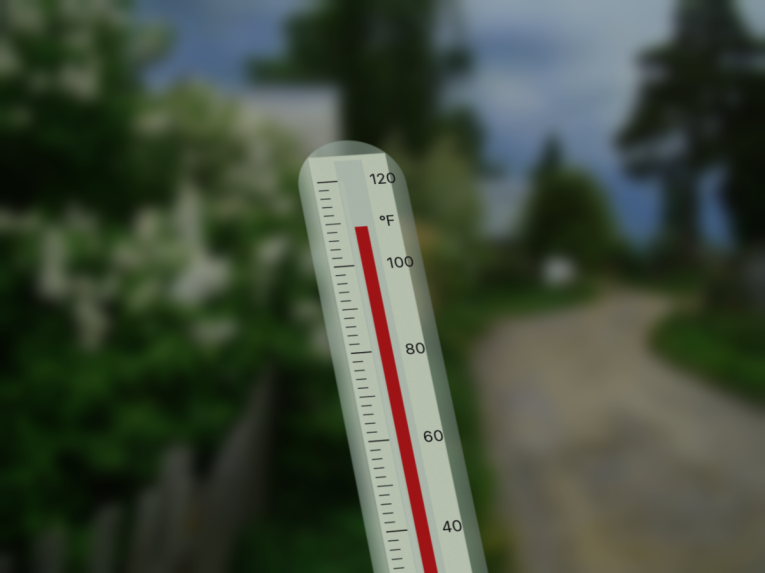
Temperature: 109; °F
